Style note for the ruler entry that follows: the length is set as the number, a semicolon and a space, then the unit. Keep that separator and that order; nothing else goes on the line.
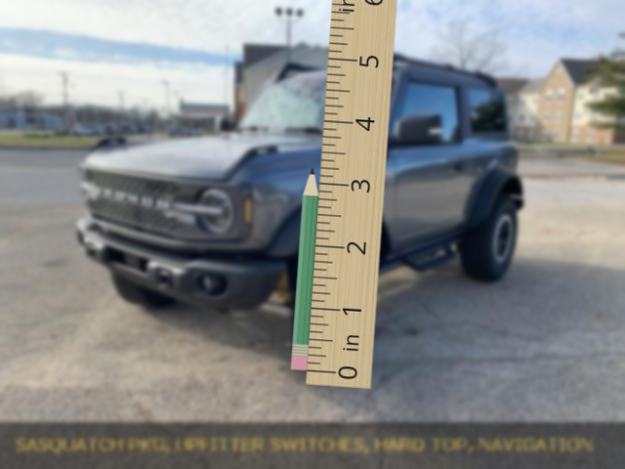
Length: 3.25; in
